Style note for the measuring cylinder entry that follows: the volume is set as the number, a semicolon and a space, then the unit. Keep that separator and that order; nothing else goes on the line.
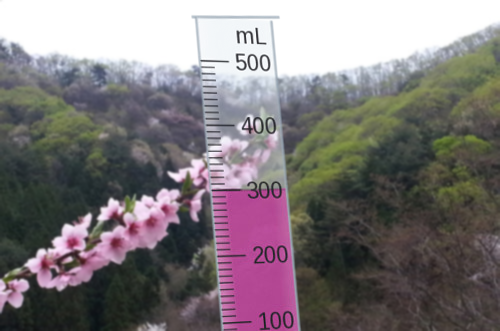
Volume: 300; mL
